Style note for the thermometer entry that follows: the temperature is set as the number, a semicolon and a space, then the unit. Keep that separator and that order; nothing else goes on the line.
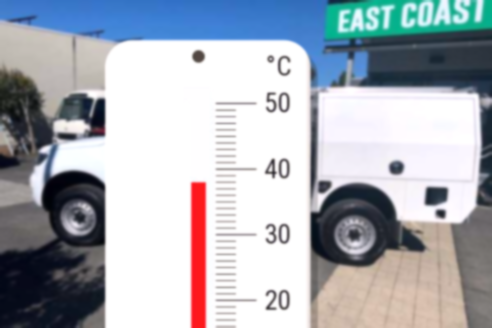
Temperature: 38; °C
